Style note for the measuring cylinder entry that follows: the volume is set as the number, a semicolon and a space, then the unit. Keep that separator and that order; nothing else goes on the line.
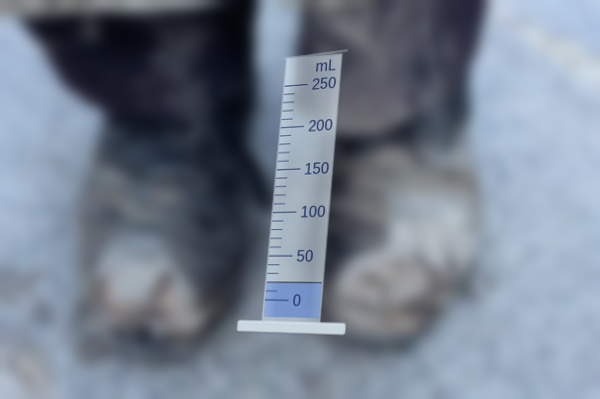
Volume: 20; mL
